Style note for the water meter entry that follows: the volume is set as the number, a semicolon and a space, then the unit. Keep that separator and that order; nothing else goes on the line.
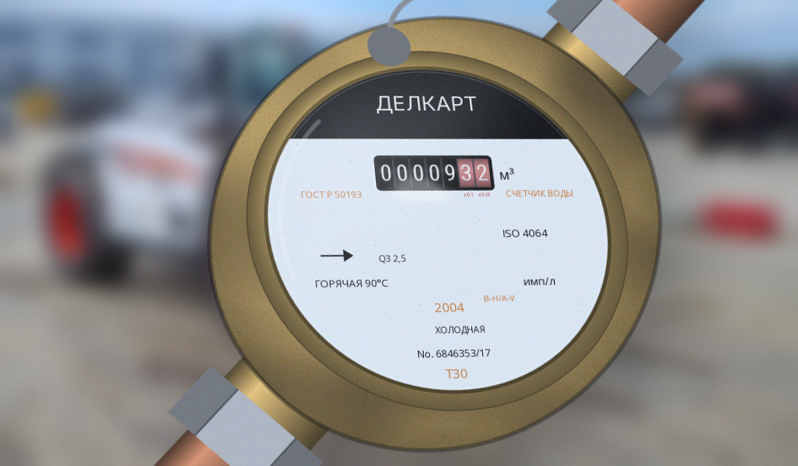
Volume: 9.32; m³
